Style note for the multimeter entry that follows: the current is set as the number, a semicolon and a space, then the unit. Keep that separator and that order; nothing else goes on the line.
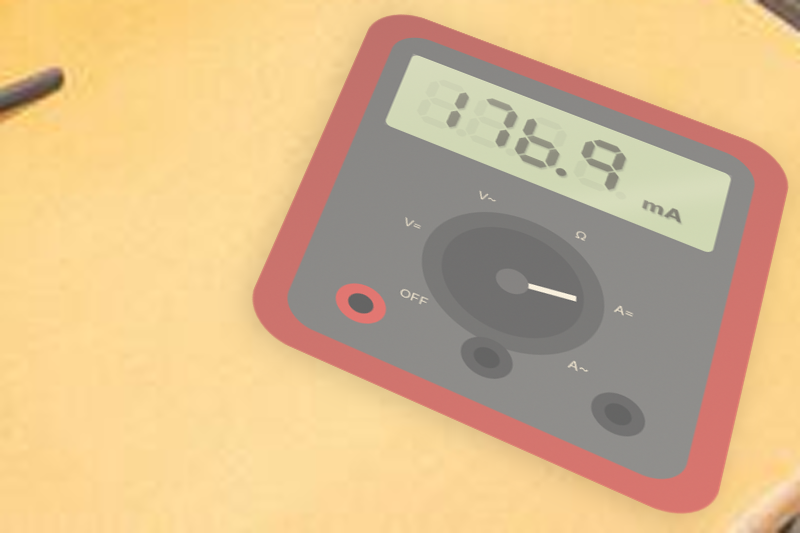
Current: 176.9; mA
